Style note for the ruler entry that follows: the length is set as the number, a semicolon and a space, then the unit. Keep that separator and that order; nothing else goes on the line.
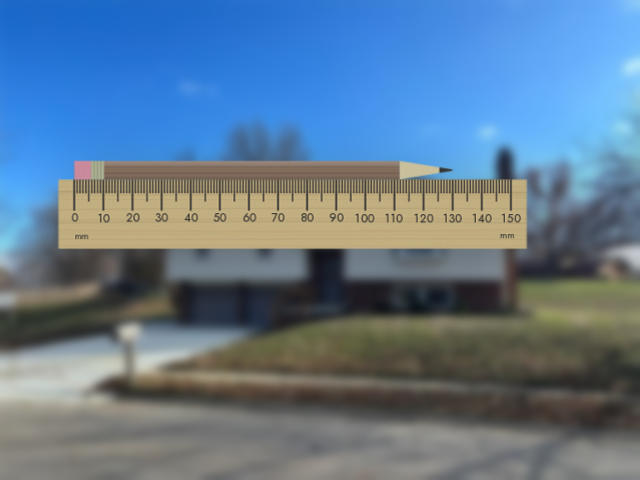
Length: 130; mm
